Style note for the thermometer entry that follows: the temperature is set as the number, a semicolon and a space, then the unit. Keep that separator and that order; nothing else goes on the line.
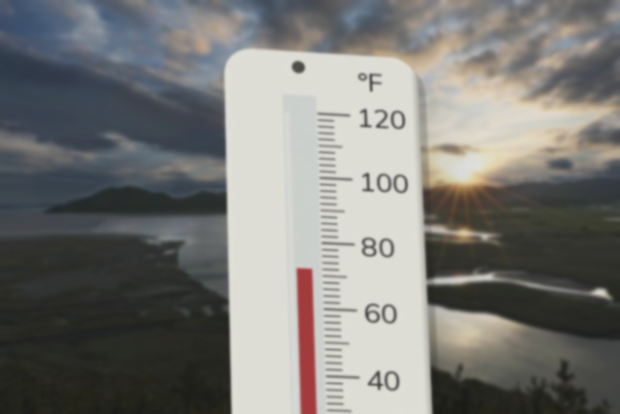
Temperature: 72; °F
